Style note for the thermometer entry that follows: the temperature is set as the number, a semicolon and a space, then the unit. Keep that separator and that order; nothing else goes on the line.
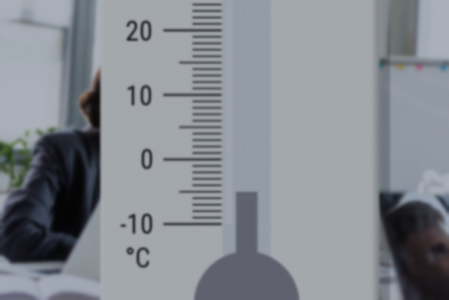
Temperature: -5; °C
